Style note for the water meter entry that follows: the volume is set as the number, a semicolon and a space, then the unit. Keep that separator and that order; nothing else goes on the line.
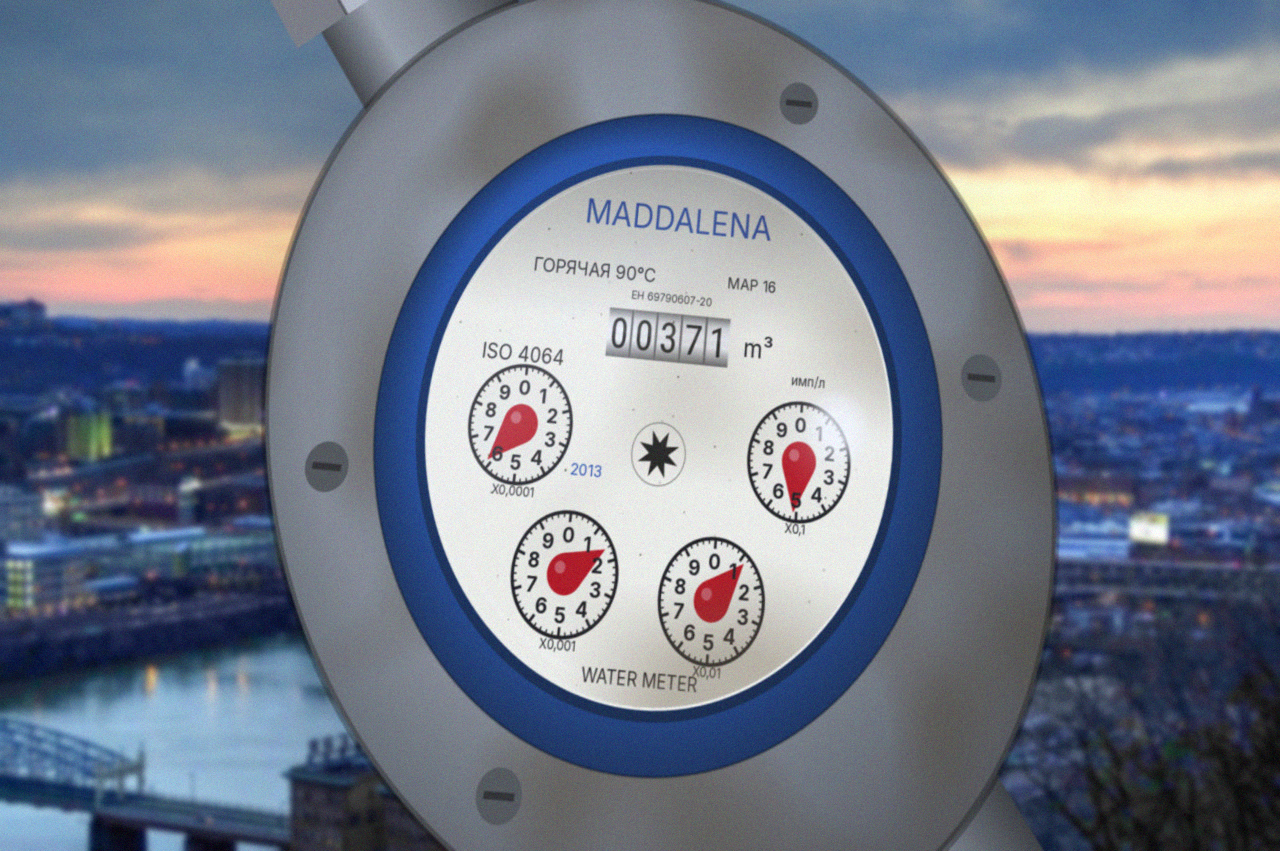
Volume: 371.5116; m³
